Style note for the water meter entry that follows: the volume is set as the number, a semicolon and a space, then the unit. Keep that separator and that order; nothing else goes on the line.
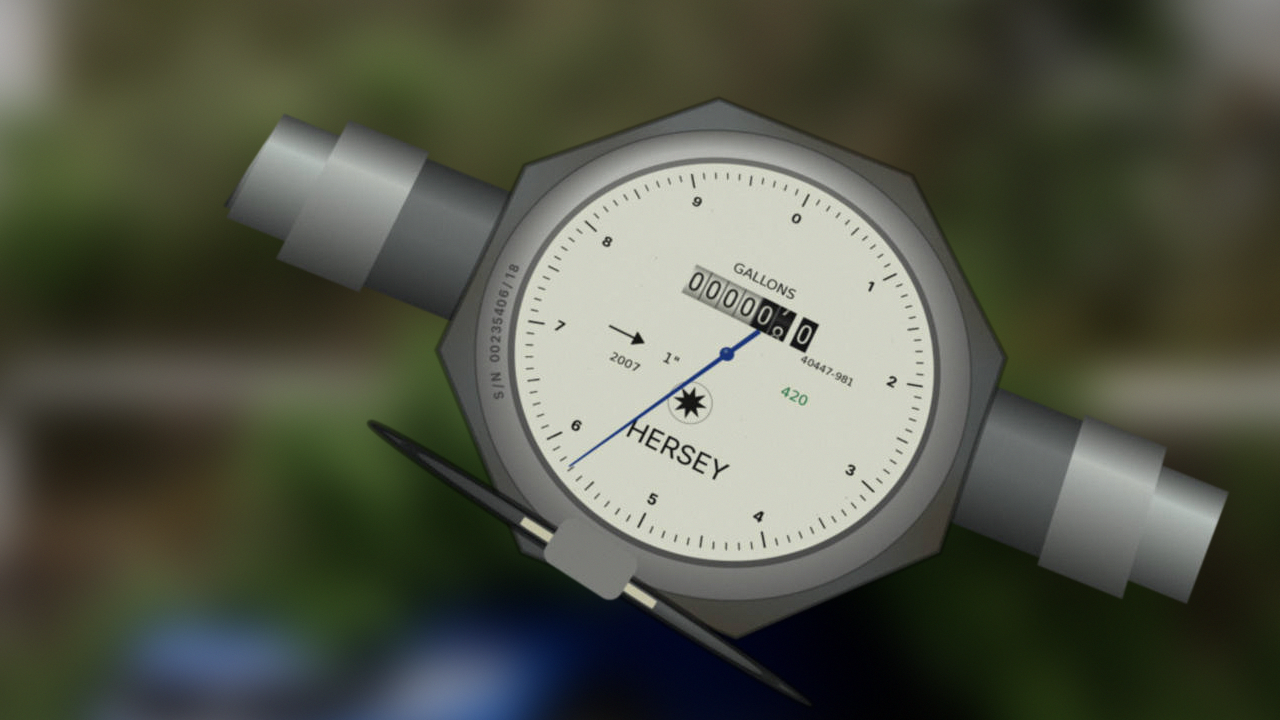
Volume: 75.7; gal
